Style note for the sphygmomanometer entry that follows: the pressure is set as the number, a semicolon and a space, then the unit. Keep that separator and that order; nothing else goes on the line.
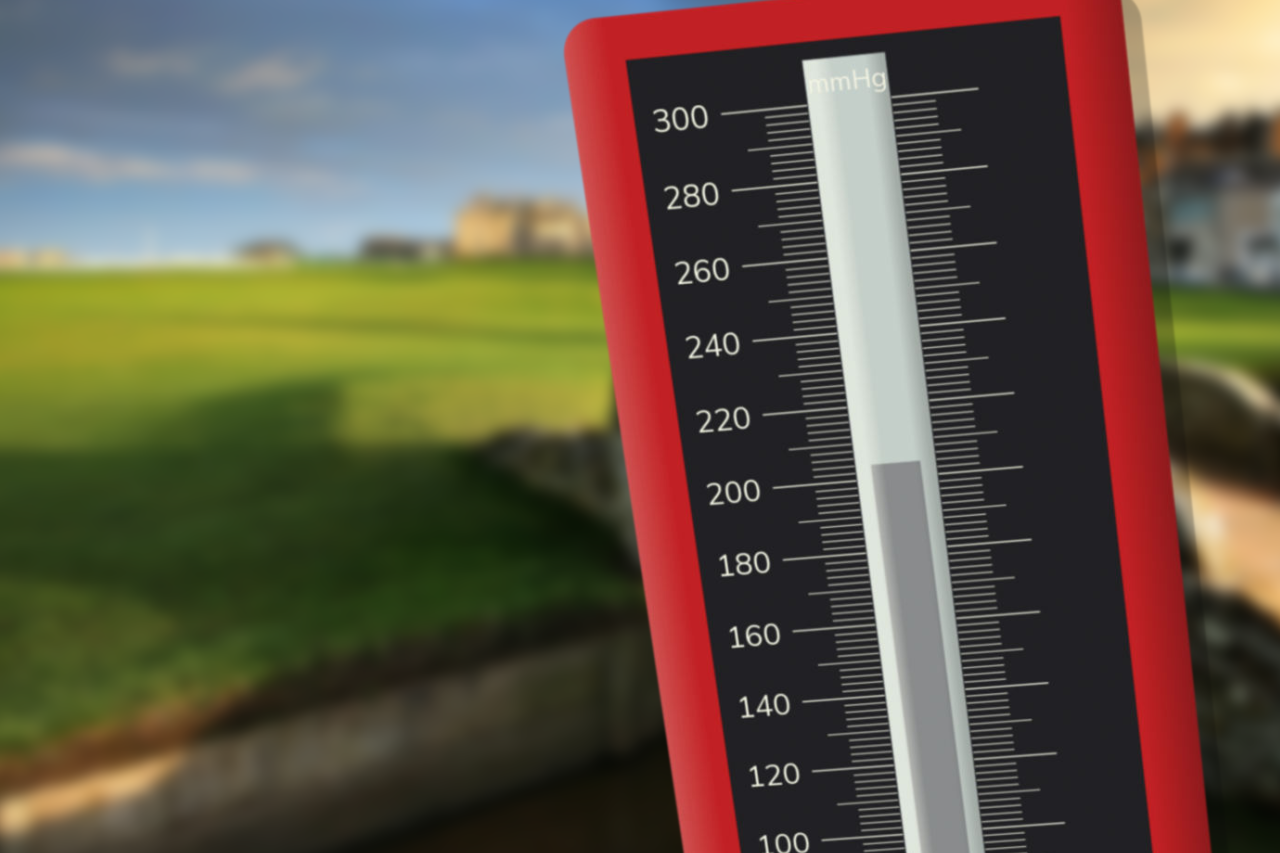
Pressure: 204; mmHg
